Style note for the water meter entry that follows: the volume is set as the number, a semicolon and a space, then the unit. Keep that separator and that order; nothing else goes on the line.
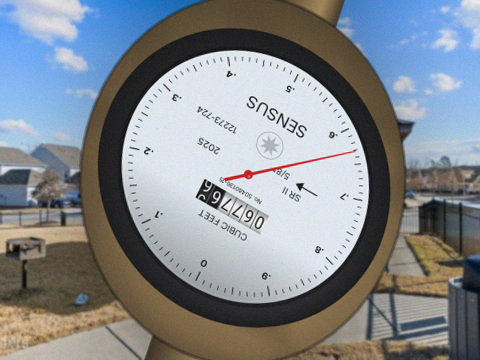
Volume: 67765.63; ft³
